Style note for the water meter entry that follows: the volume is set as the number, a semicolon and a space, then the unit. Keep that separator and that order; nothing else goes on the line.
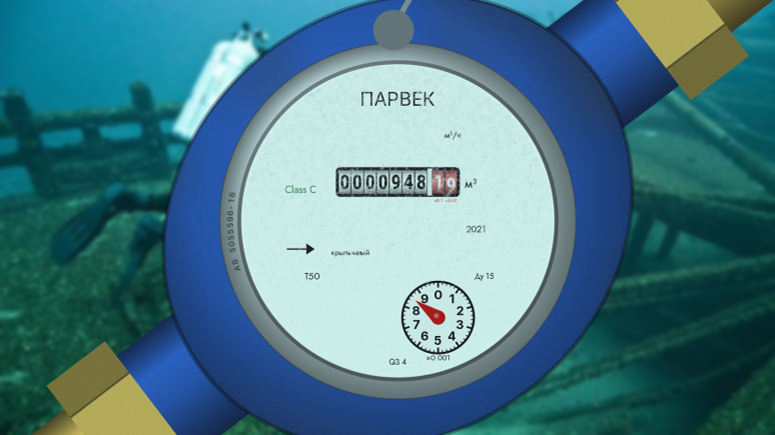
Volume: 948.188; m³
